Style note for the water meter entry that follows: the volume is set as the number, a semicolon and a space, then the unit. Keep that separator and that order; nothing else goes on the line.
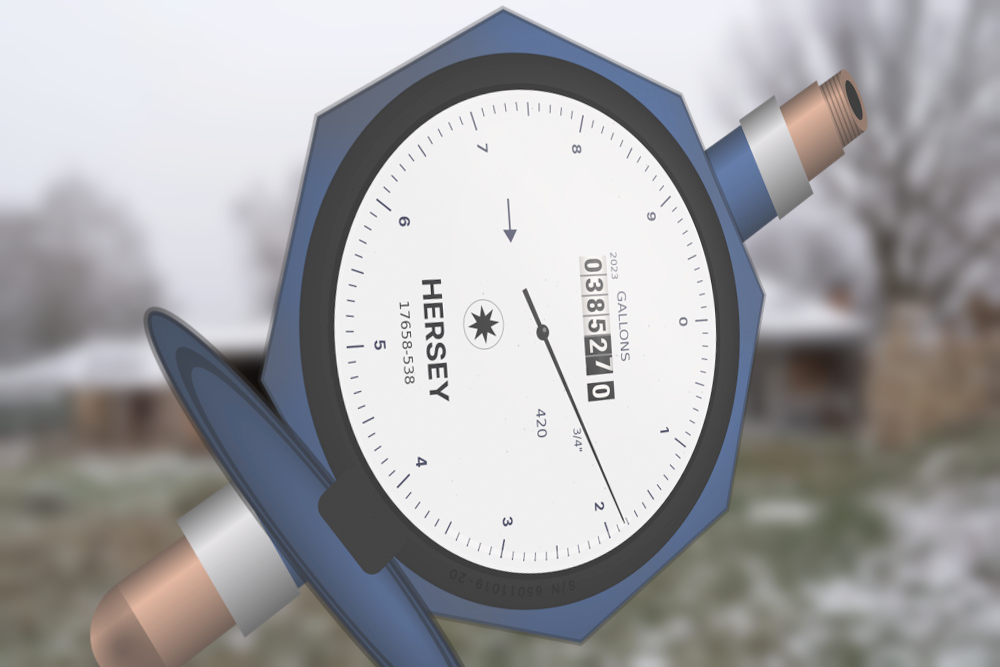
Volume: 385271.8; gal
